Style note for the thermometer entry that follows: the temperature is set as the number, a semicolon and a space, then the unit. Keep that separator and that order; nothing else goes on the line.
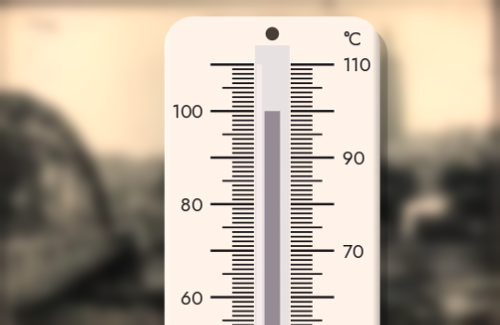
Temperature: 100; °C
